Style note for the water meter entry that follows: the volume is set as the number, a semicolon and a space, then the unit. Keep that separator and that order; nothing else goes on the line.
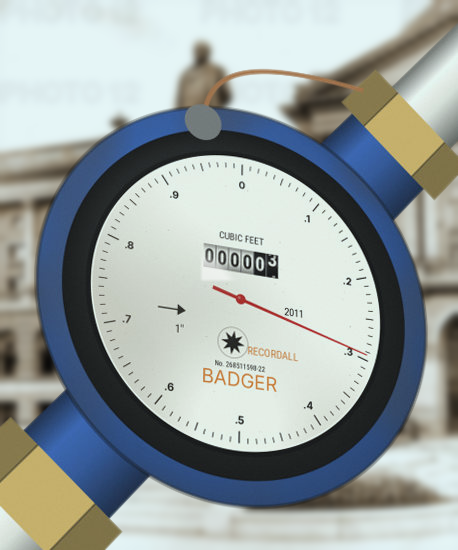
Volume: 3.29; ft³
